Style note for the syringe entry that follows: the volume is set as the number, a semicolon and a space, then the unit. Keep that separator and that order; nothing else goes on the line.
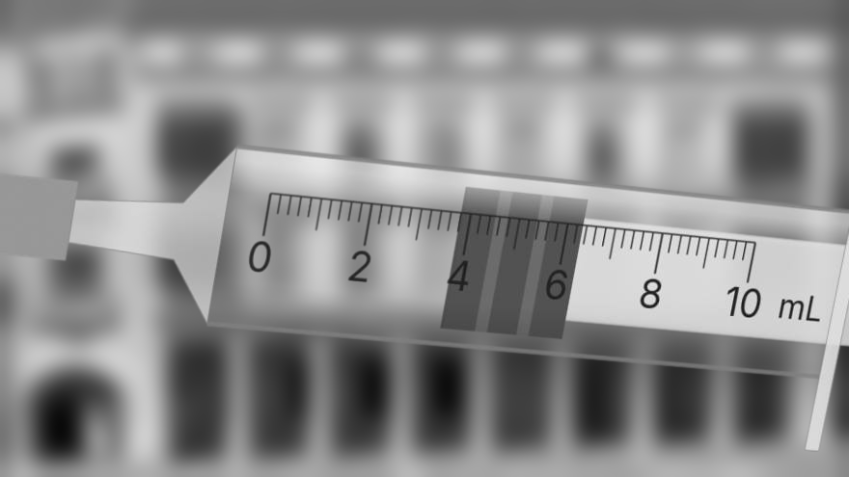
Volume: 3.8; mL
